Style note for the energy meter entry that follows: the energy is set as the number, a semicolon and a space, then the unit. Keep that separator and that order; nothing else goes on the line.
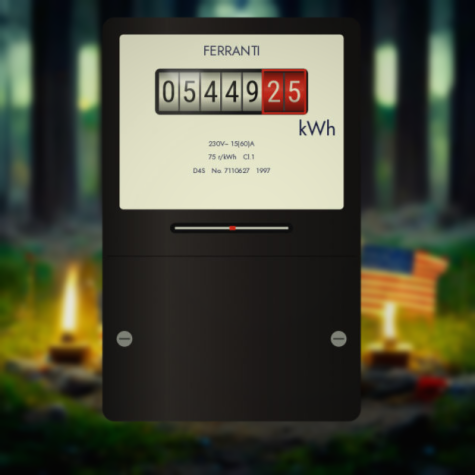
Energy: 5449.25; kWh
